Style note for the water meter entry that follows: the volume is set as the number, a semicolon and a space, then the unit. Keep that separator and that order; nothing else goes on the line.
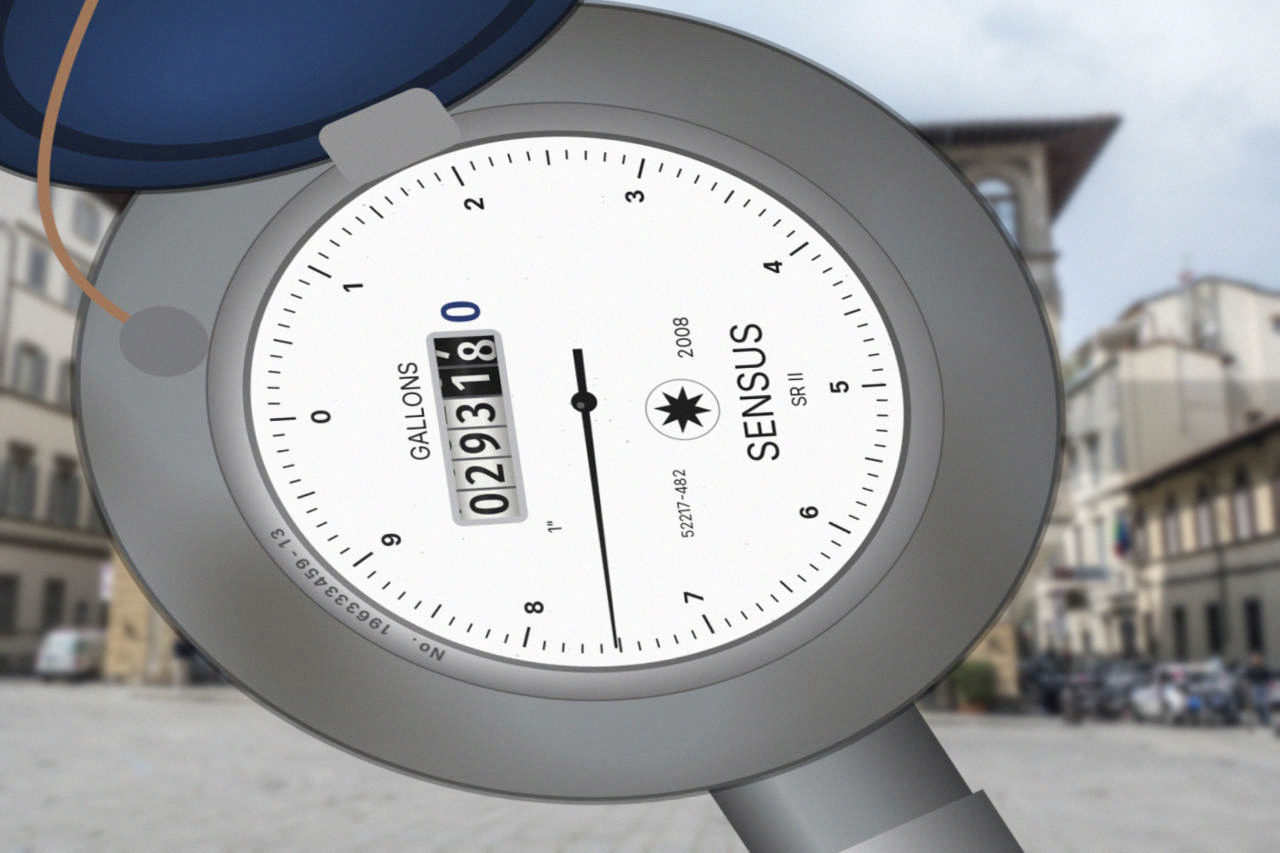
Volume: 293177.5; gal
